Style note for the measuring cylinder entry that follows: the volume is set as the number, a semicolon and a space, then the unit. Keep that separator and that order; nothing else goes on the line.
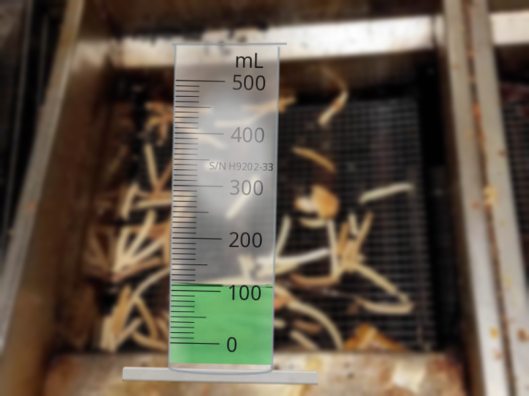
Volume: 110; mL
